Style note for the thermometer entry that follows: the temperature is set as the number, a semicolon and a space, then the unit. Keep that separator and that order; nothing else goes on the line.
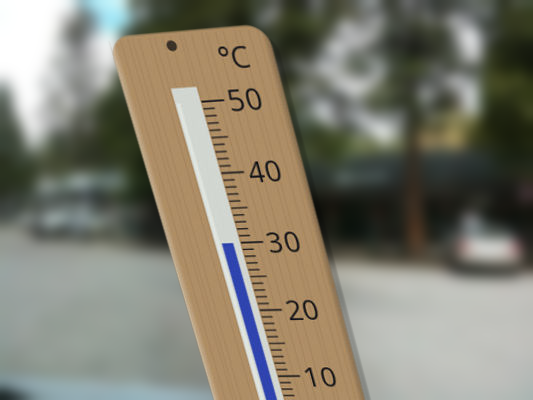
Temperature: 30; °C
